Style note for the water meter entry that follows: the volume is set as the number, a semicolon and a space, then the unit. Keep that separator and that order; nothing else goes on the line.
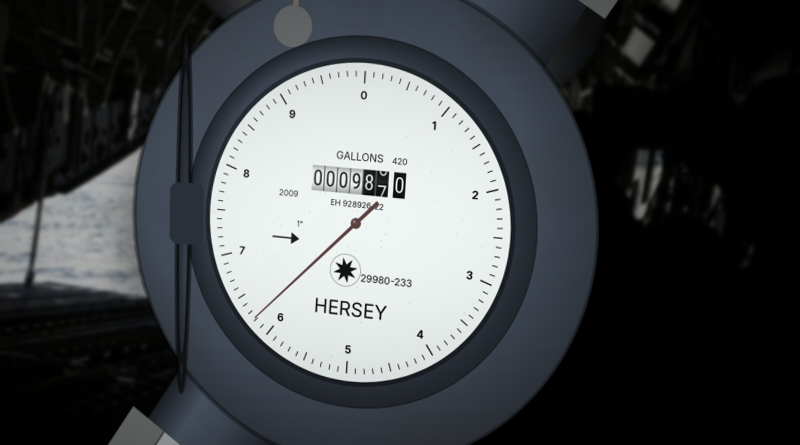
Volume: 9866.2; gal
